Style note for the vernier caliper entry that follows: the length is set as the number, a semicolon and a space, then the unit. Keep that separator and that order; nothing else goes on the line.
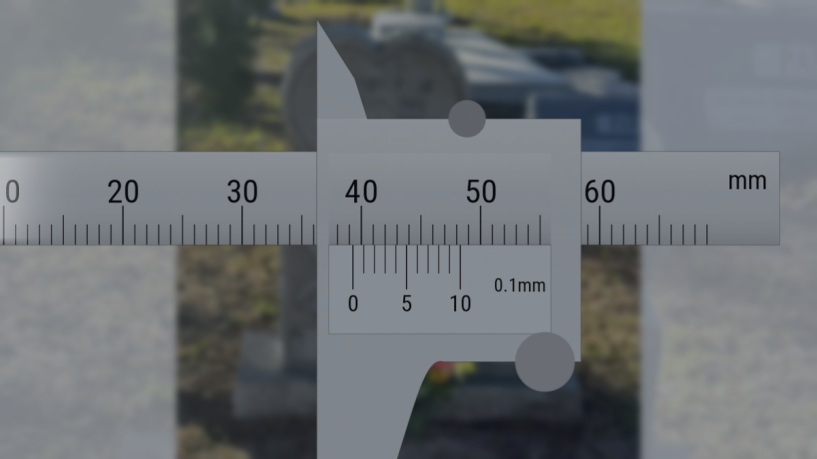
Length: 39.3; mm
